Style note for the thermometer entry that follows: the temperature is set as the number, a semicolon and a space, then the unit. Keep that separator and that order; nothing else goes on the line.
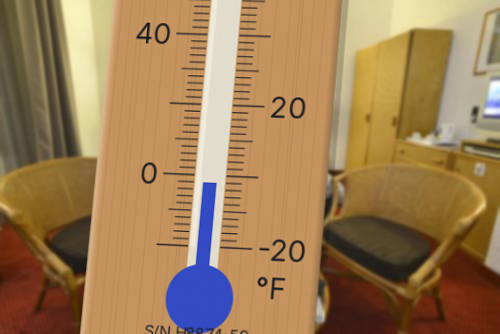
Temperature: -2; °F
